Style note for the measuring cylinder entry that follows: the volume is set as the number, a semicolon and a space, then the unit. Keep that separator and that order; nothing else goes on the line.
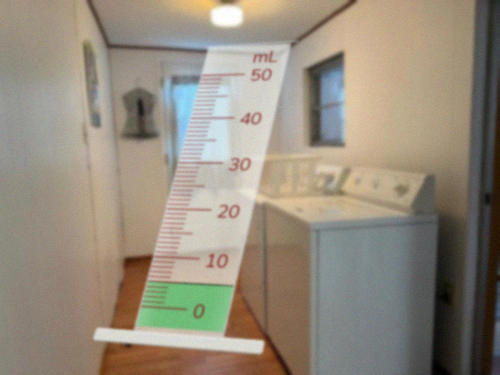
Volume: 5; mL
